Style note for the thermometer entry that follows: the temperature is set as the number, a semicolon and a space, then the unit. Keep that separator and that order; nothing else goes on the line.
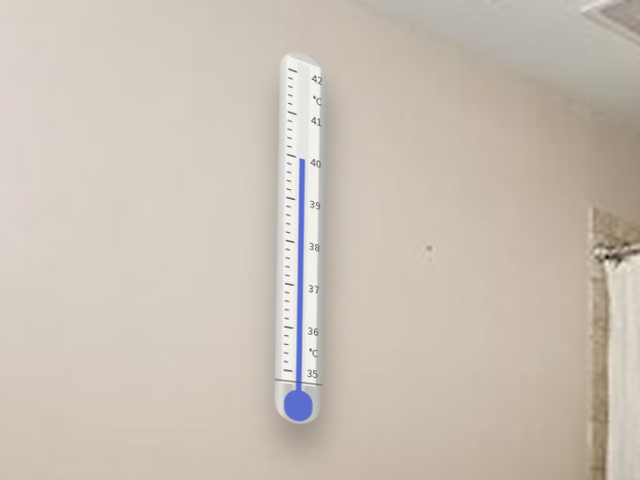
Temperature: 40; °C
